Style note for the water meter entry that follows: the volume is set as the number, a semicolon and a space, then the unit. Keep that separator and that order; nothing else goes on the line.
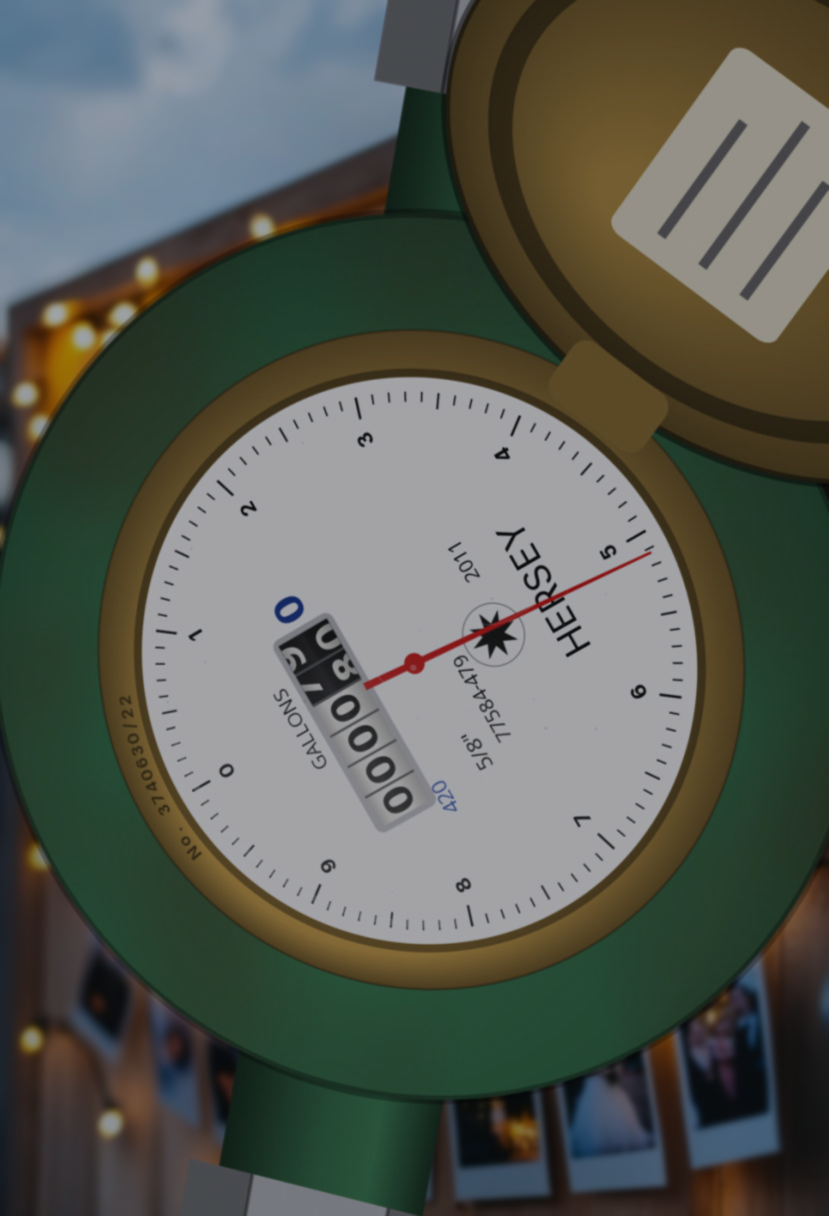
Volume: 795.1; gal
